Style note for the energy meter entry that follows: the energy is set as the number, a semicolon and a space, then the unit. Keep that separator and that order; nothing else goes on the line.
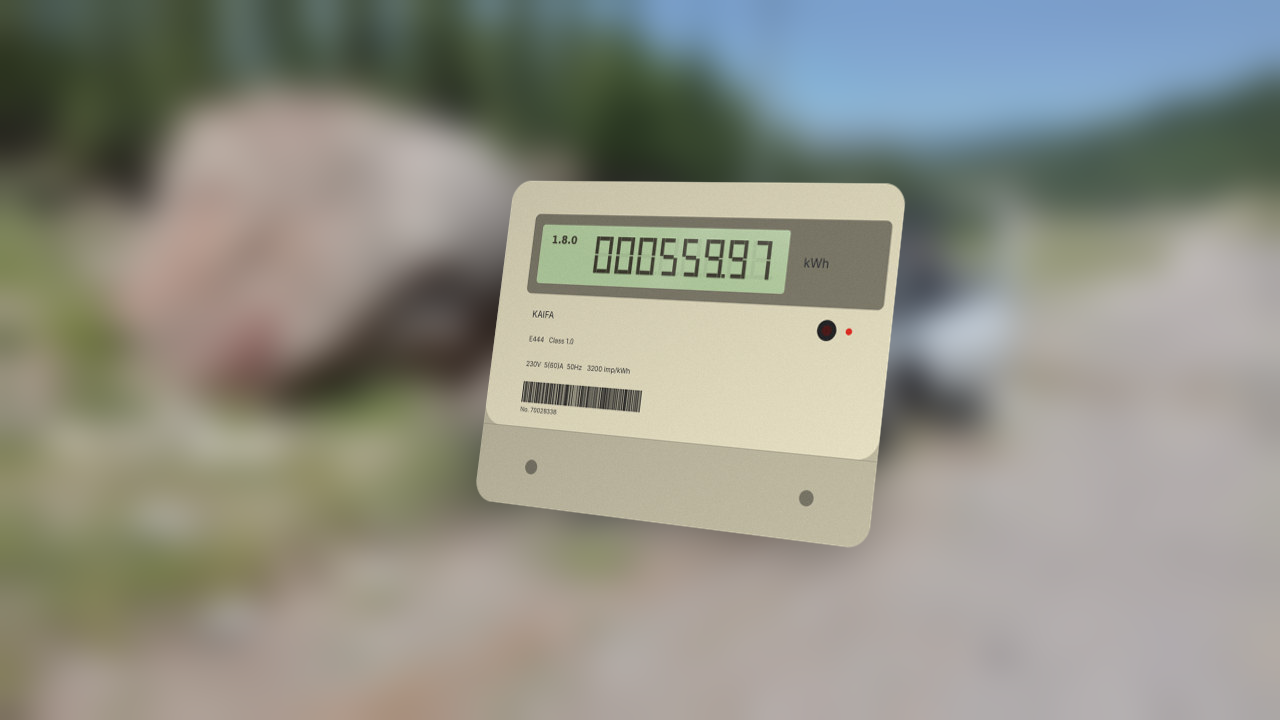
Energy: 559.97; kWh
